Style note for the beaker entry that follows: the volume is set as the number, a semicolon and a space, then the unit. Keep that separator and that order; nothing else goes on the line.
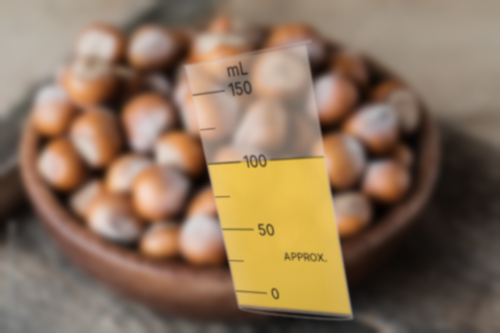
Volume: 100; mL
